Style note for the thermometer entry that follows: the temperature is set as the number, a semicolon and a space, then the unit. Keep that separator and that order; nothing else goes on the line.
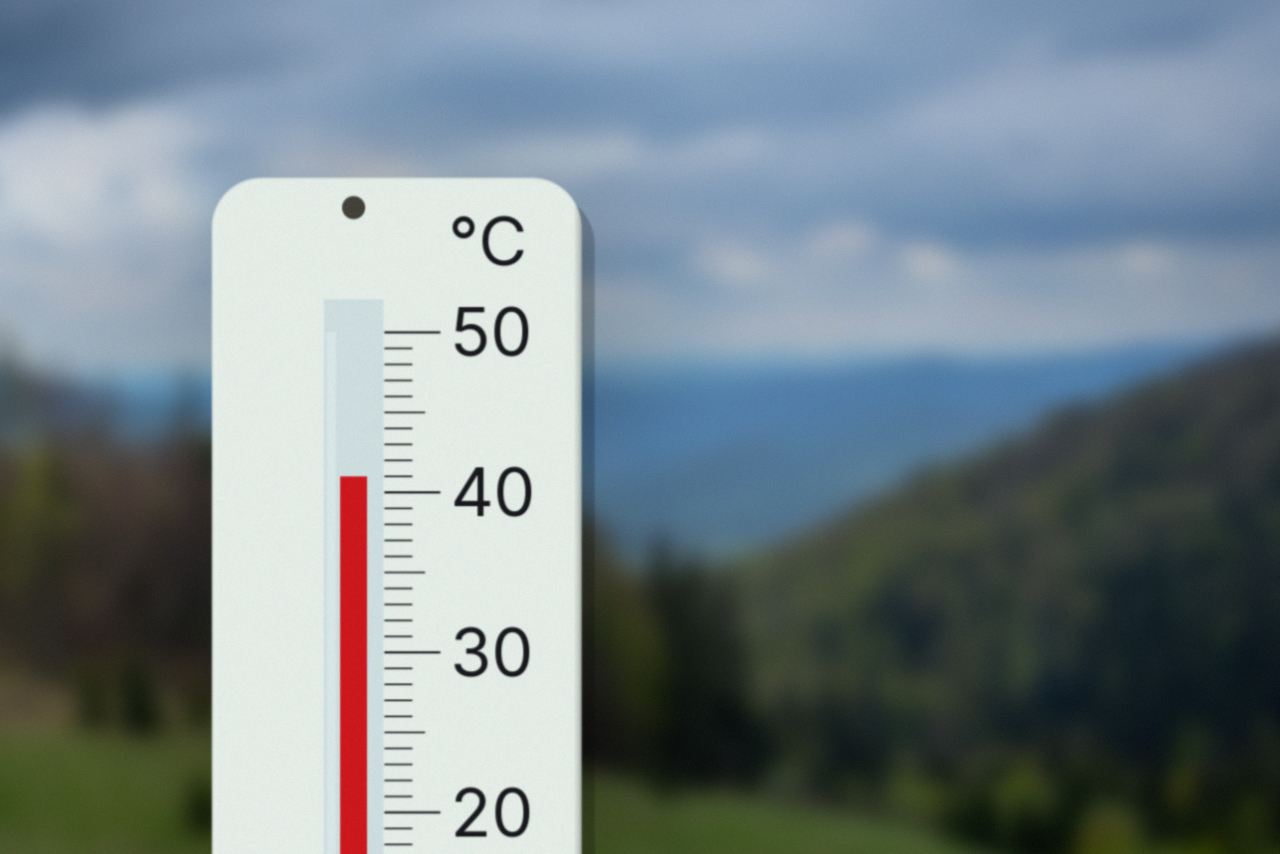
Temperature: 41; °C
